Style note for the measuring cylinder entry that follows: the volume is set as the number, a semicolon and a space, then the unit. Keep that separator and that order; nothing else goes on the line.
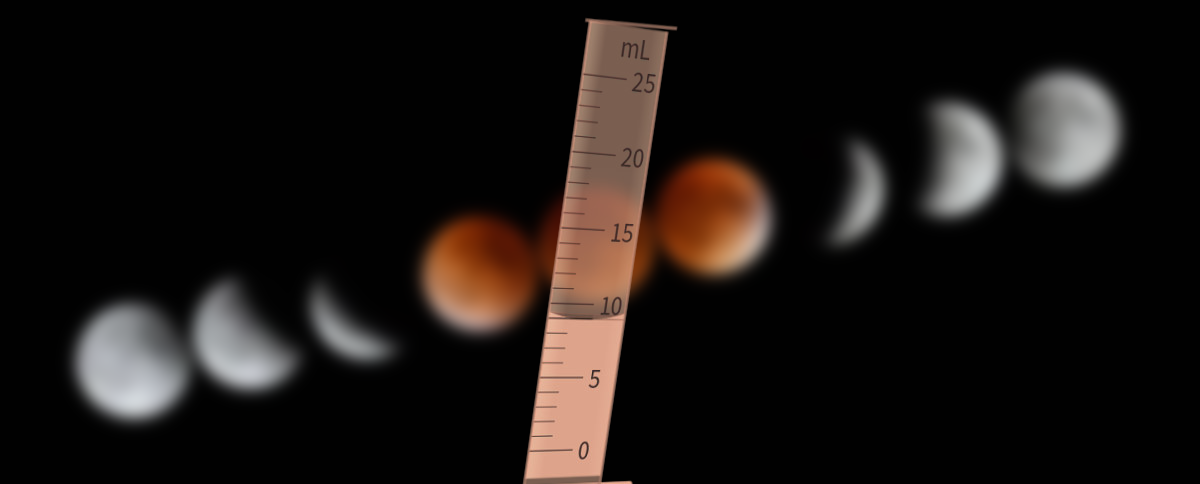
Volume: 9; mL
